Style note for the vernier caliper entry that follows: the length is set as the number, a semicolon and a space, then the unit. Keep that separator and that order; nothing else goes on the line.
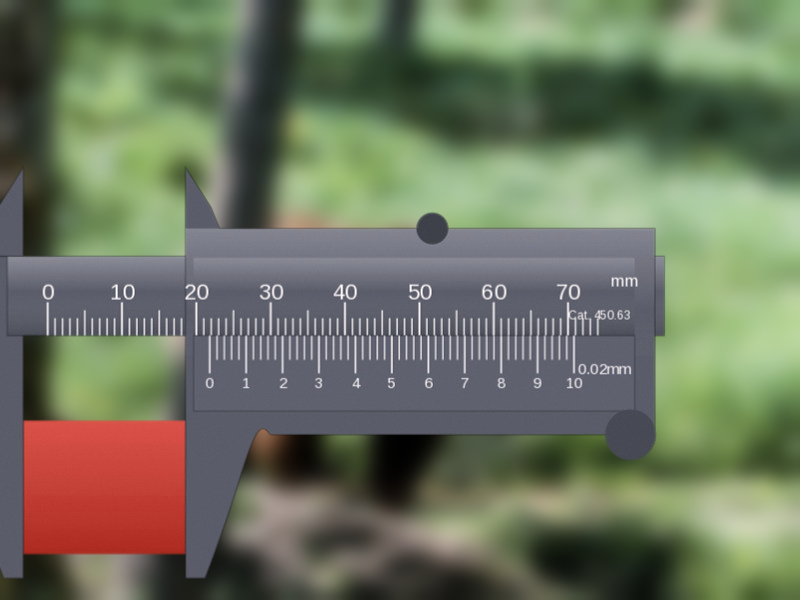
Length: 21.8; mm
